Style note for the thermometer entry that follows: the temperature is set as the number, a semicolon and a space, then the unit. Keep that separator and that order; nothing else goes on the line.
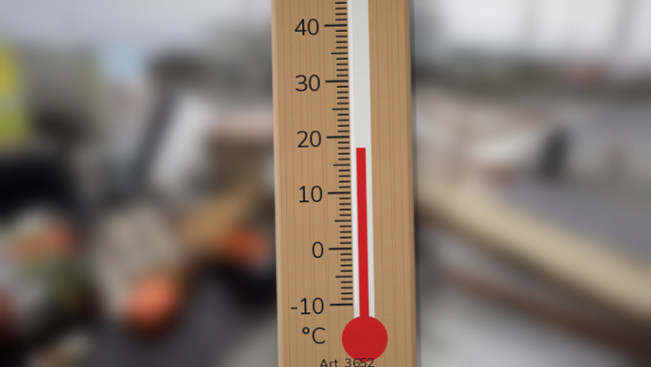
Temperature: 18; °C
